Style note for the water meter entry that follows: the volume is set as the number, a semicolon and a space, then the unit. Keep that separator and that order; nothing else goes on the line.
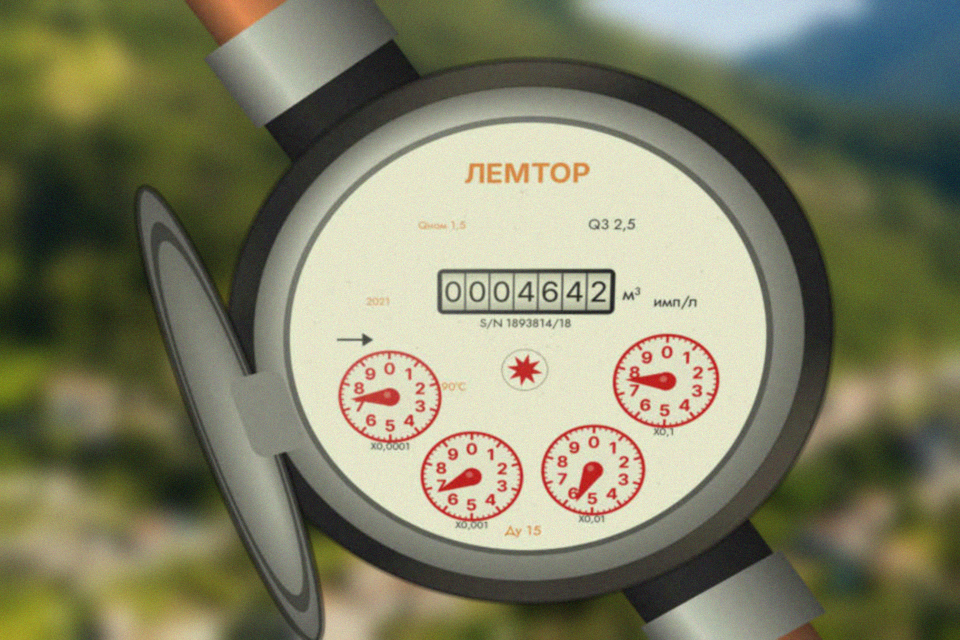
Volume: 4642.7567; m³
